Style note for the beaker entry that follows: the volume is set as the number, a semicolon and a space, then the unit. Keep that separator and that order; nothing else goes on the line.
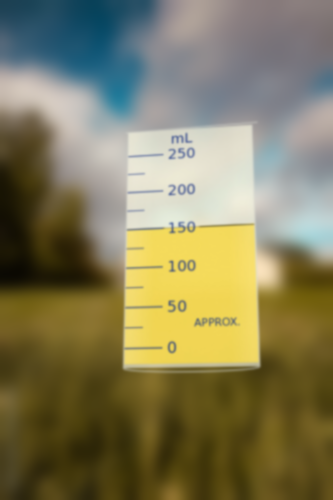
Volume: 150; mL
